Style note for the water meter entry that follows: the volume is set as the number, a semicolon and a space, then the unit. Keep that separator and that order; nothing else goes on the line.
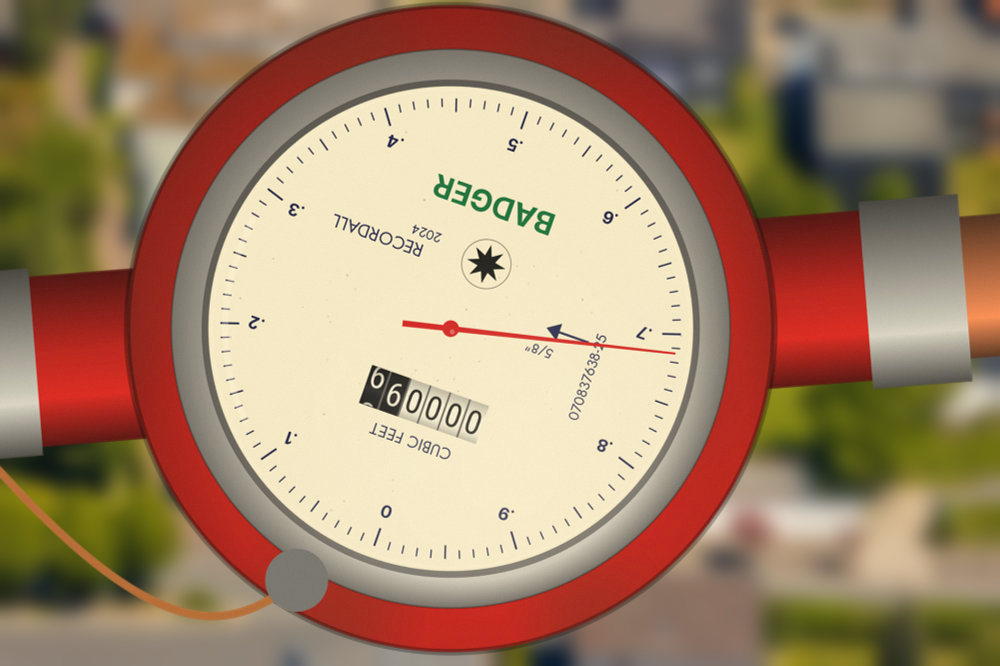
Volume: 98.71; ft³
